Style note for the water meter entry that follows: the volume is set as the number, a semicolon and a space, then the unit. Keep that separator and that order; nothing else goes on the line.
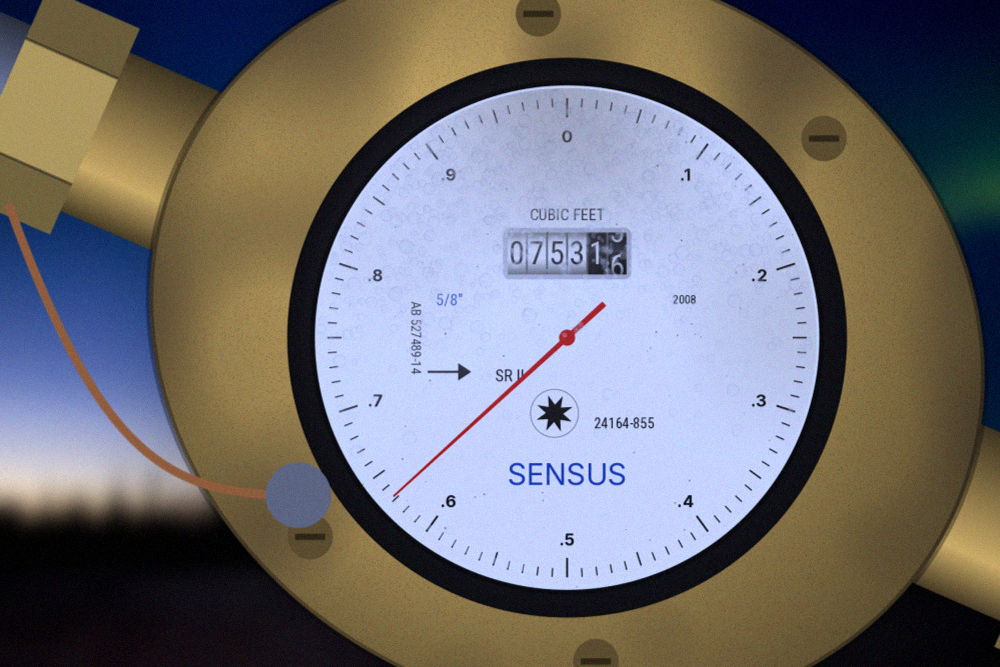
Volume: 75315.63; ft³
